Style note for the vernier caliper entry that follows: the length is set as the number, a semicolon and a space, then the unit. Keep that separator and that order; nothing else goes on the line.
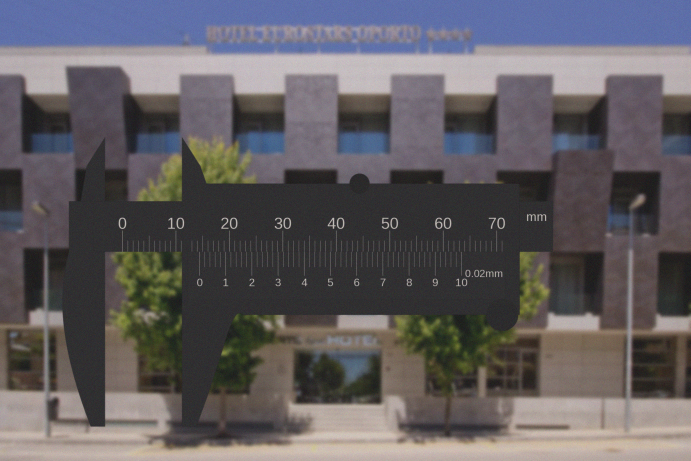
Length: 14.4; mm
